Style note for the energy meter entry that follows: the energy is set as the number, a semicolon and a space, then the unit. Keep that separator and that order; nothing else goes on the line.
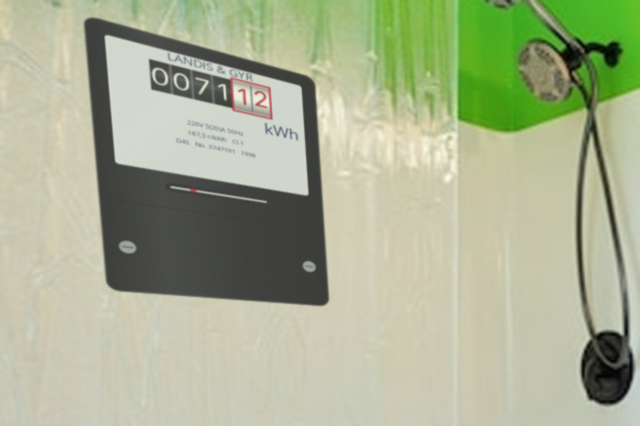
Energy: 71.12; kWh
